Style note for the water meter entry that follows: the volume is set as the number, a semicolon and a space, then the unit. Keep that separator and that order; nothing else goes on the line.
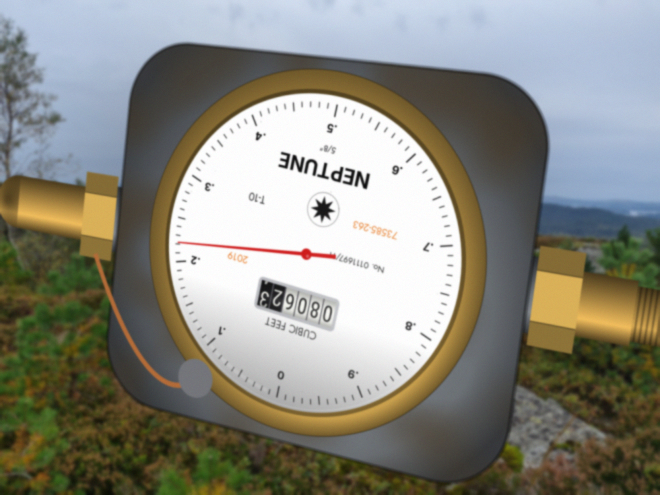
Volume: 80623.22; ft³
